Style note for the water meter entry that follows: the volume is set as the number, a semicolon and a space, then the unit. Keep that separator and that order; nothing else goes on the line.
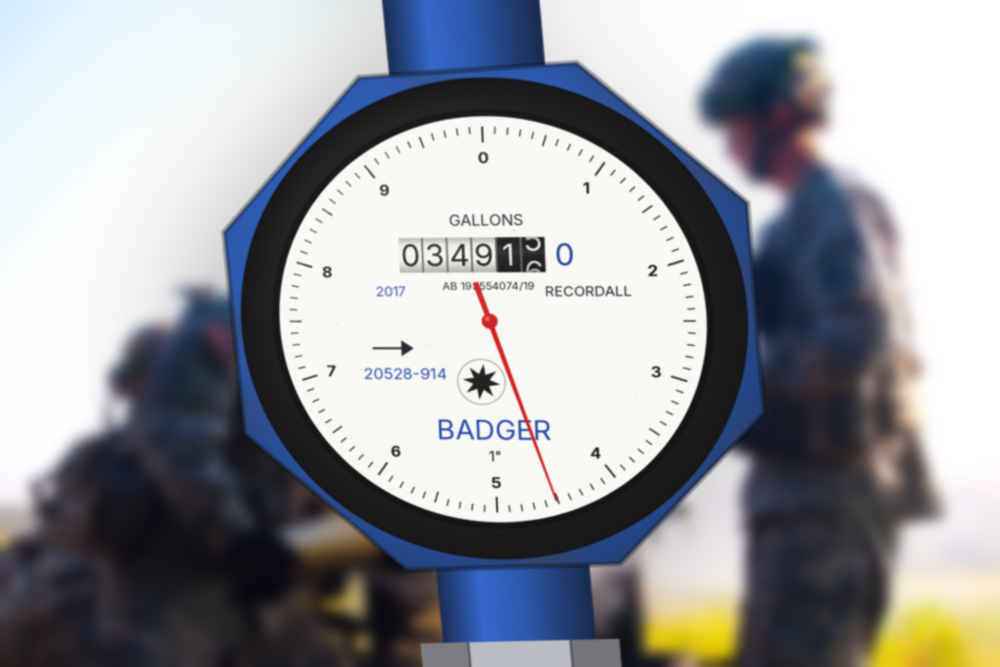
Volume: 349154.5; gal
